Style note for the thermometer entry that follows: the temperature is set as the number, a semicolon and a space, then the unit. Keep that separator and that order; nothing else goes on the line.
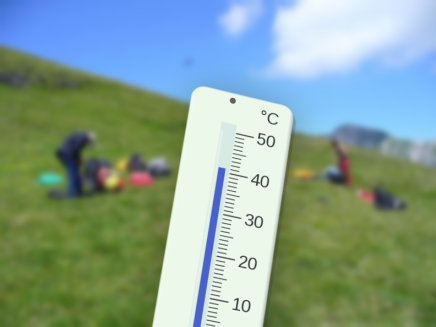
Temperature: 41; °C
